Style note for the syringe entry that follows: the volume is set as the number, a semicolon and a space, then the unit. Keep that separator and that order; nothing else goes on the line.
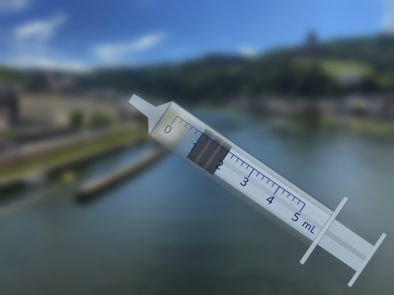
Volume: 1; mL
